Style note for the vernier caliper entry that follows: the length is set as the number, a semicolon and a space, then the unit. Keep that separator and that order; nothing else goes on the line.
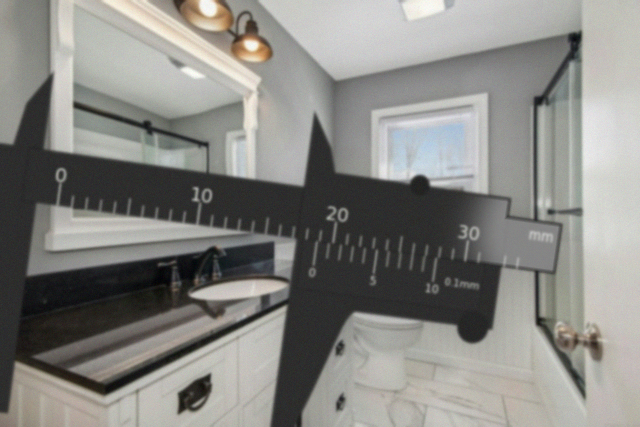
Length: 18.8; mm
